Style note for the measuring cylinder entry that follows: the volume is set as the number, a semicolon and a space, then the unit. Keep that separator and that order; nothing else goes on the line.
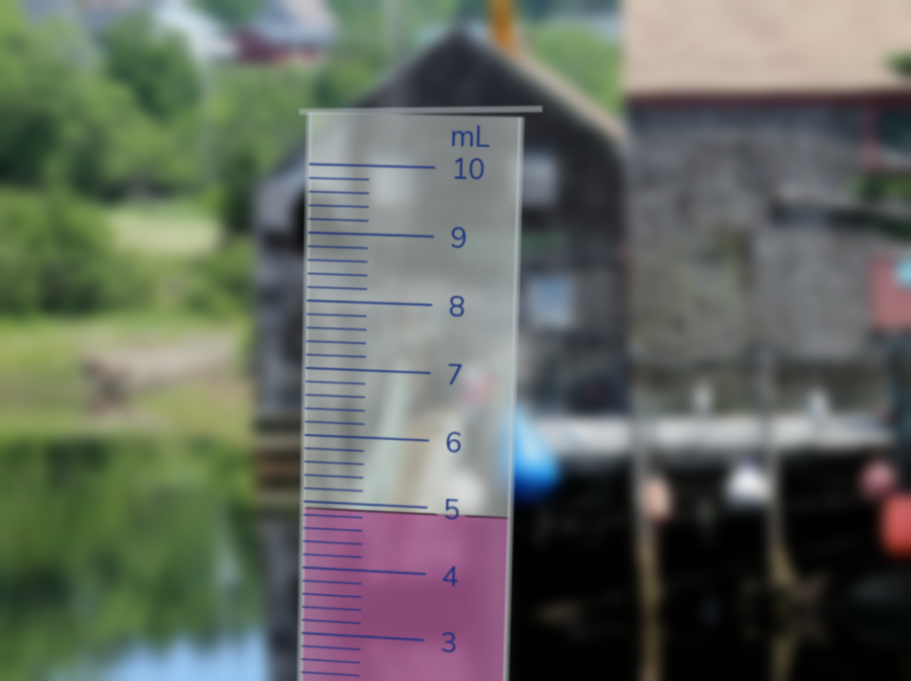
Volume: 4.9; mL
